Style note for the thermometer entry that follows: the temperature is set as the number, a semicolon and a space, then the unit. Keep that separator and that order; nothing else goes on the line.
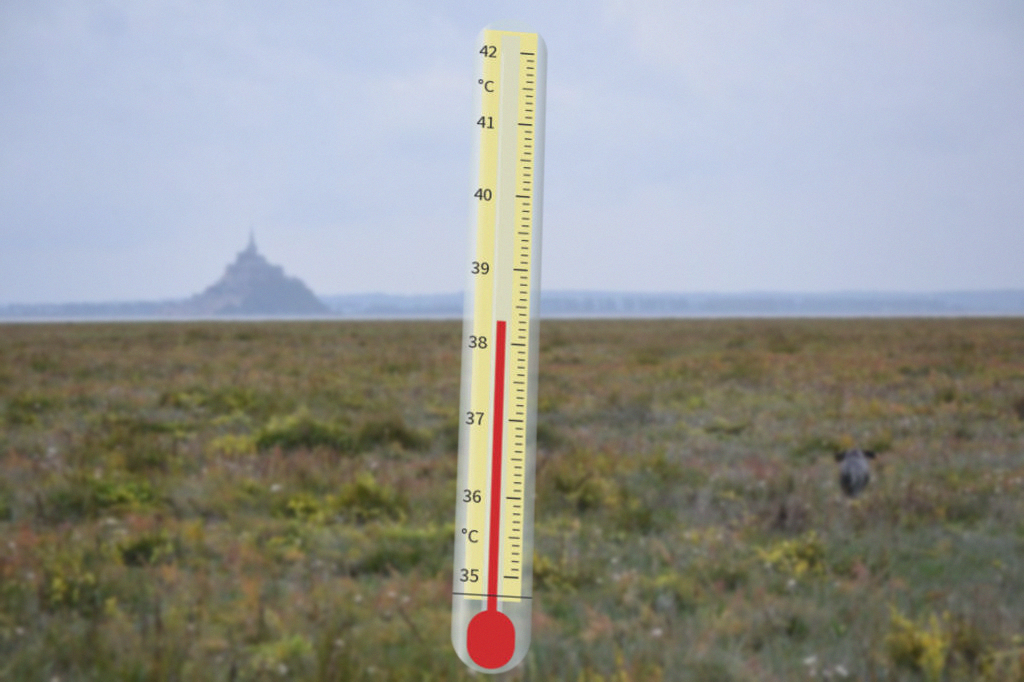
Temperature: 38.3; °C
